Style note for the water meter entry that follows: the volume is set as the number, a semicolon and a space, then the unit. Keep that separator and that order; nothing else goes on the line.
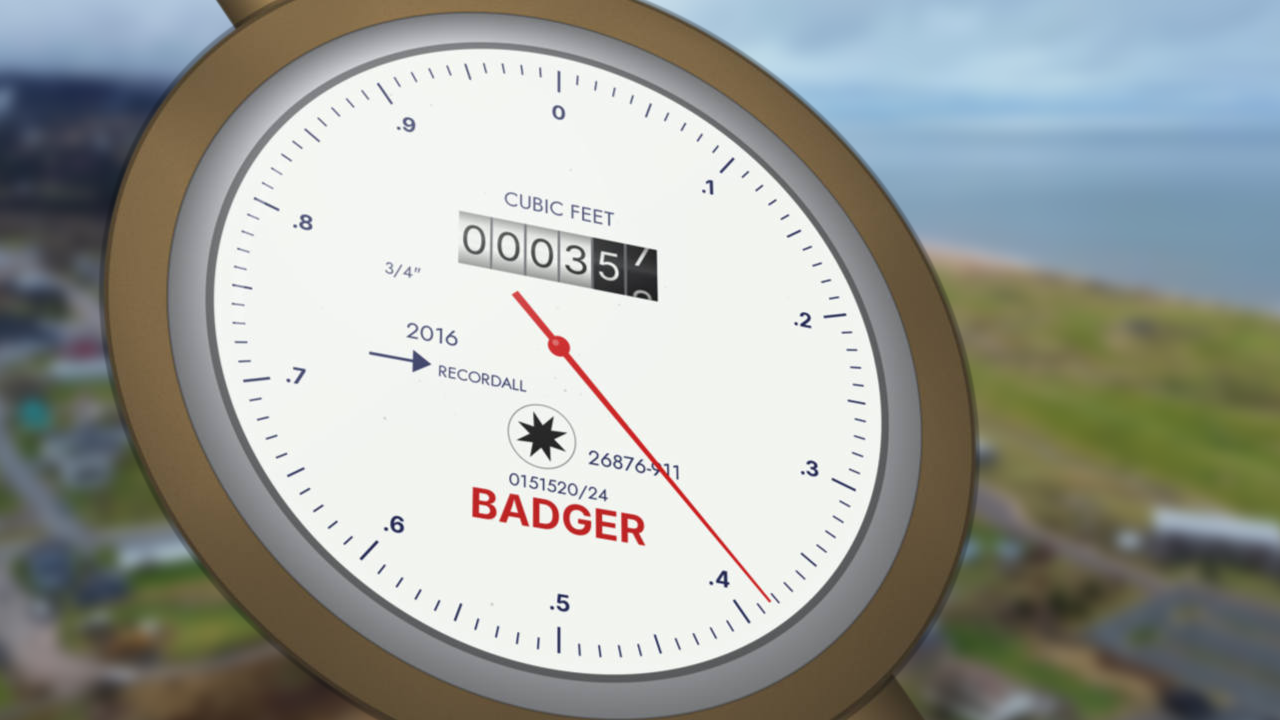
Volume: 357.38; ft³
